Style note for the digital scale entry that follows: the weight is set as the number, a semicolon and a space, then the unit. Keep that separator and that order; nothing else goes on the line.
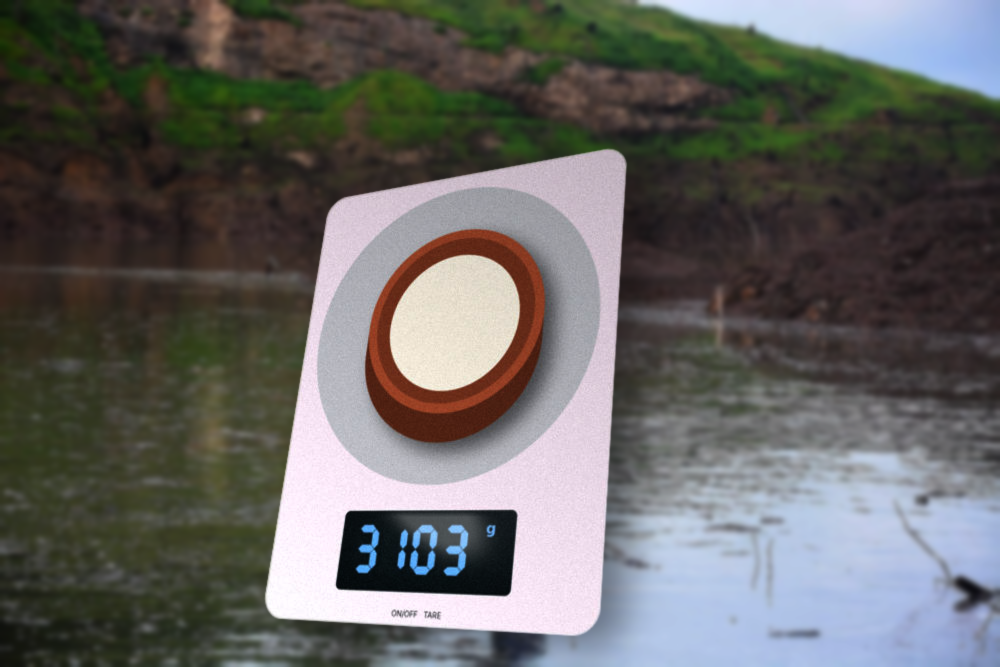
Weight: 3103; g
